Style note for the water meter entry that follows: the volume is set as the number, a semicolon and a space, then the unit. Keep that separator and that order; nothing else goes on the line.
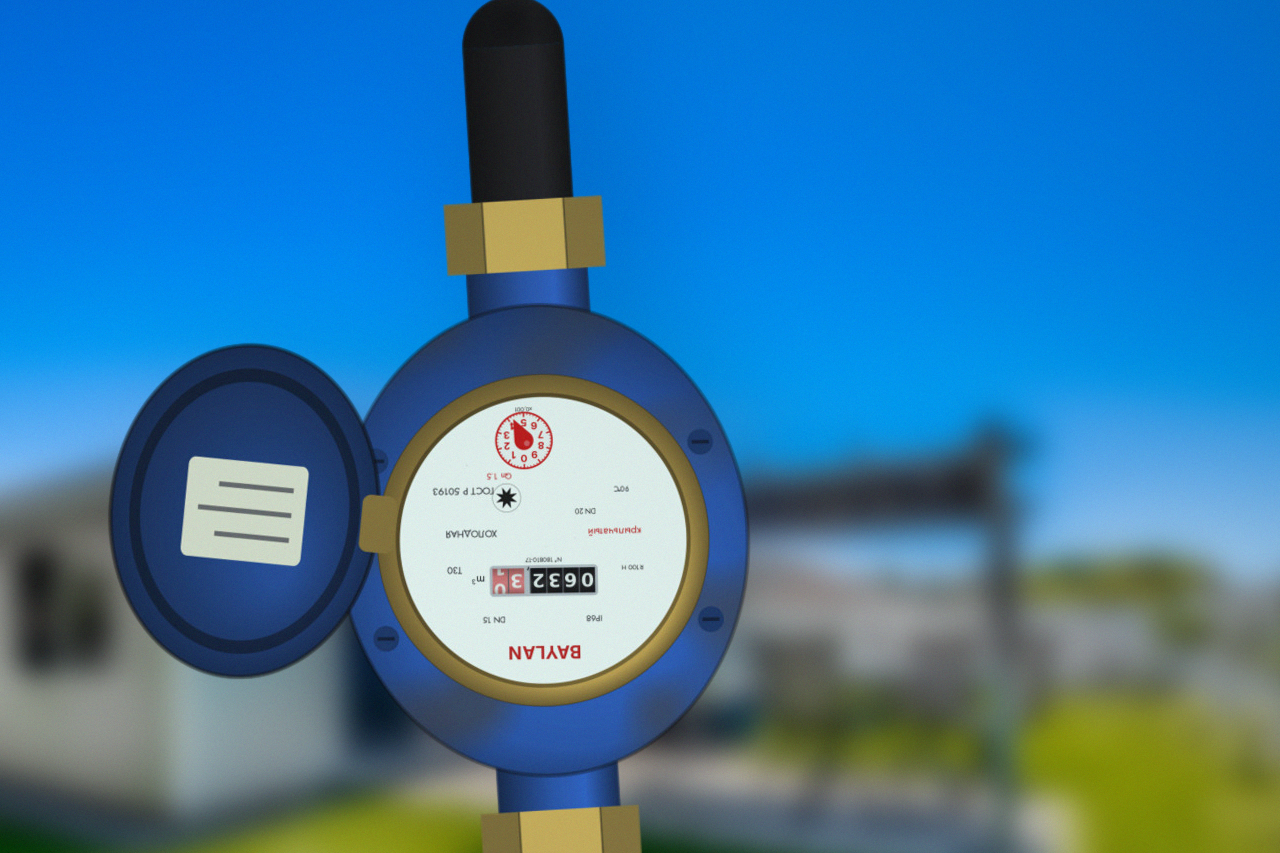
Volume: 632.304; m³
